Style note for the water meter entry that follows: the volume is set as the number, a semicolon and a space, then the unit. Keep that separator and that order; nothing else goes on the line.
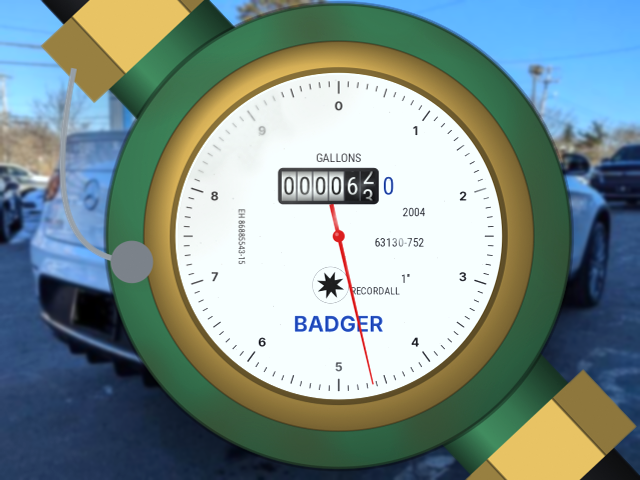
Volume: 624.6; gal
